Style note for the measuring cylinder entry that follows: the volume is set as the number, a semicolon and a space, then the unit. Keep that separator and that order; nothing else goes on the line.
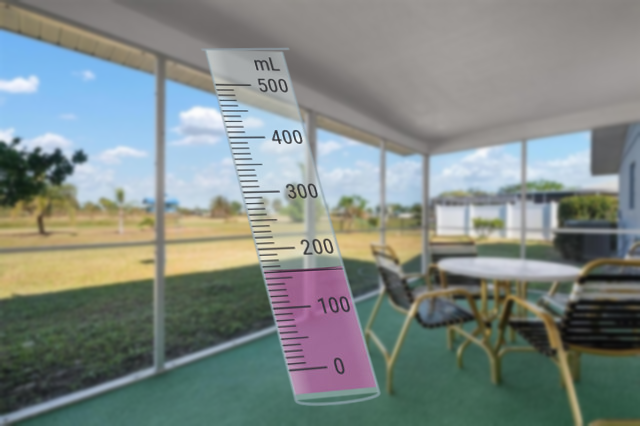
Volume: 160; mL
